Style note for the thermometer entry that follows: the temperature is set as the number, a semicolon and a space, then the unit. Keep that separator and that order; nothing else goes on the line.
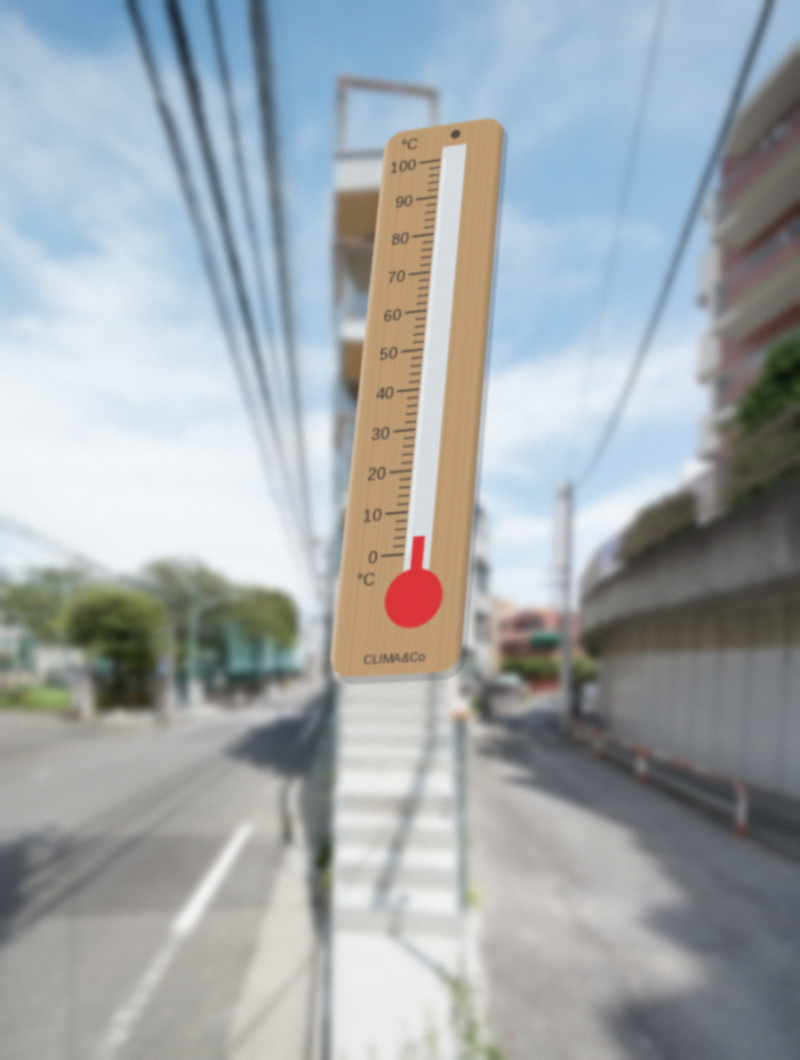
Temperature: 4; °C
